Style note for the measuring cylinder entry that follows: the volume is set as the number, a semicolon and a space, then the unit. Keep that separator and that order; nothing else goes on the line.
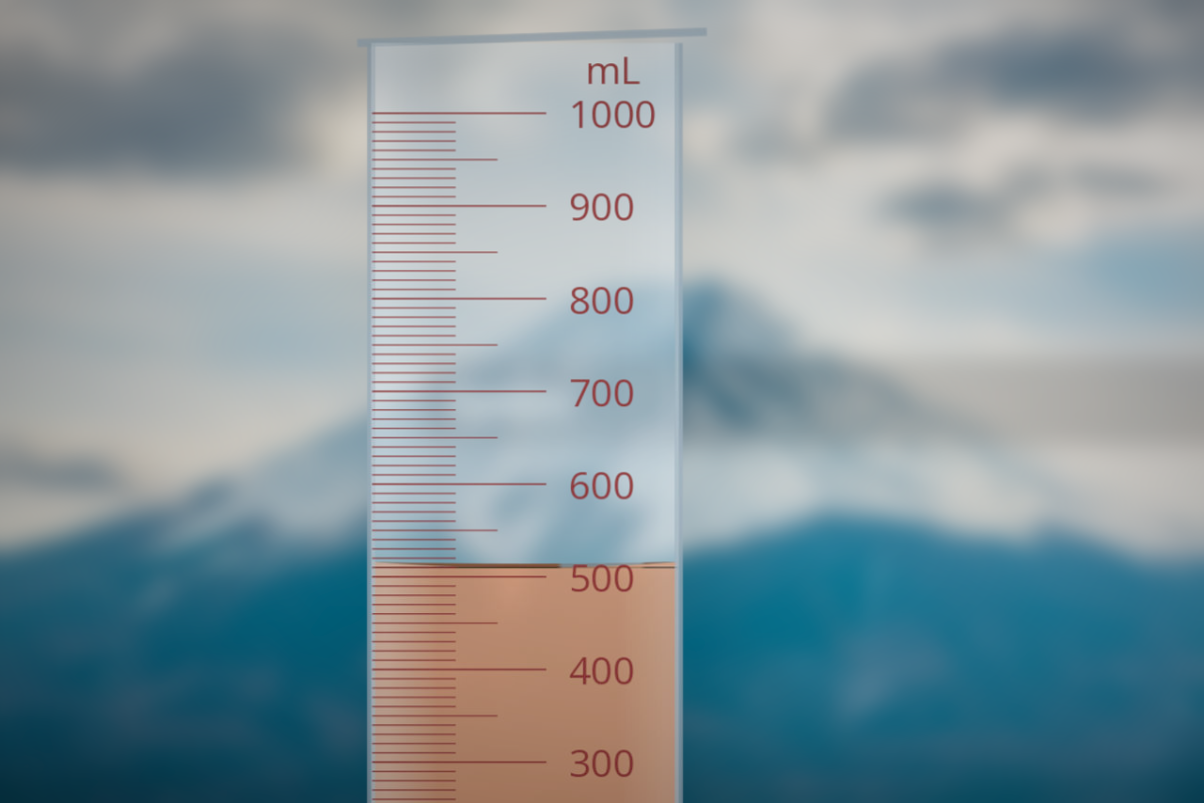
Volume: 510; mL
